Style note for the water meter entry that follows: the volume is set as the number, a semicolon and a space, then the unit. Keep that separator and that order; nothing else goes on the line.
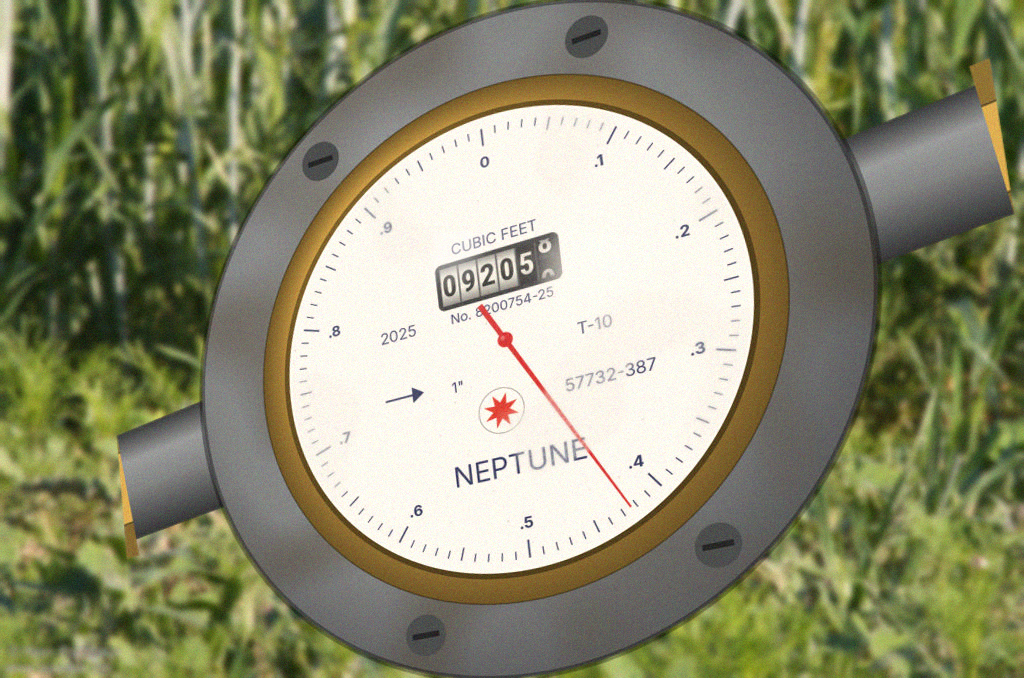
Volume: 92058.42; ft³
